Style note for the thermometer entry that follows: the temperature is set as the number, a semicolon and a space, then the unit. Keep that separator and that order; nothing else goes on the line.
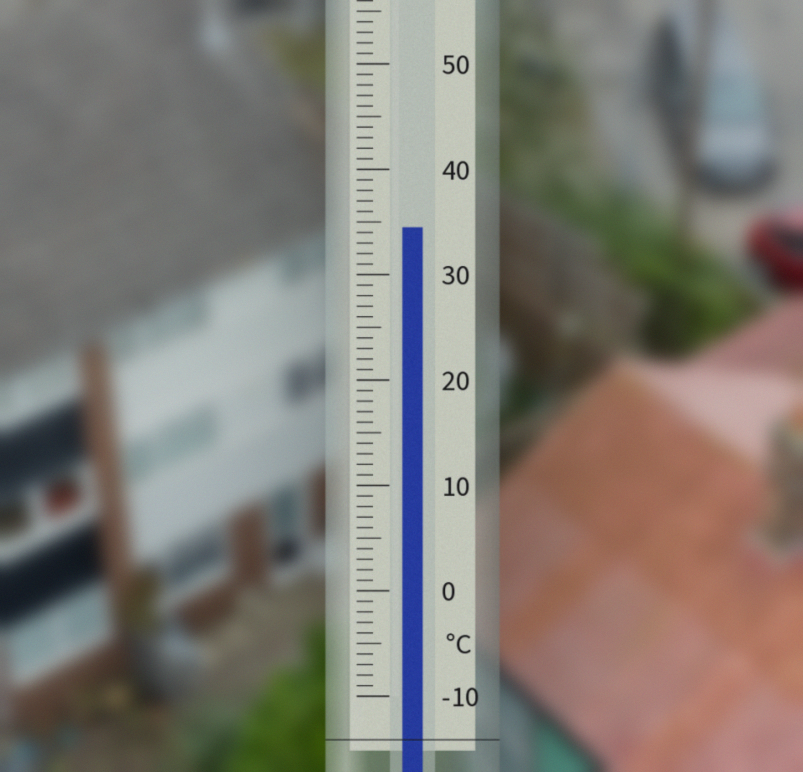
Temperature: 34.5; °C
